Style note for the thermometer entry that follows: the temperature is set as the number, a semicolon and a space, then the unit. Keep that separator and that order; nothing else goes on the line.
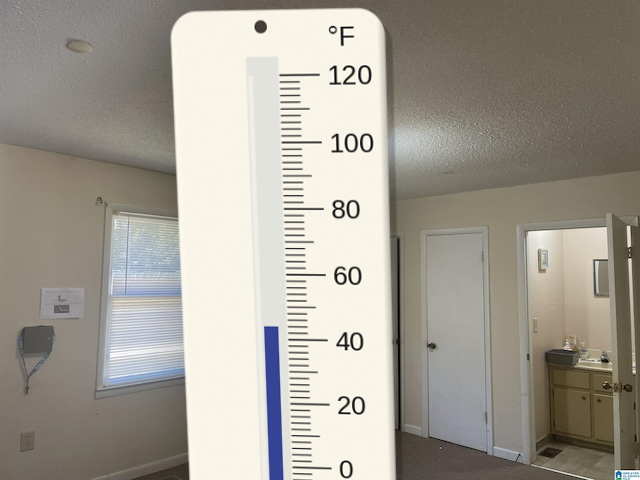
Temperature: 44; °F
